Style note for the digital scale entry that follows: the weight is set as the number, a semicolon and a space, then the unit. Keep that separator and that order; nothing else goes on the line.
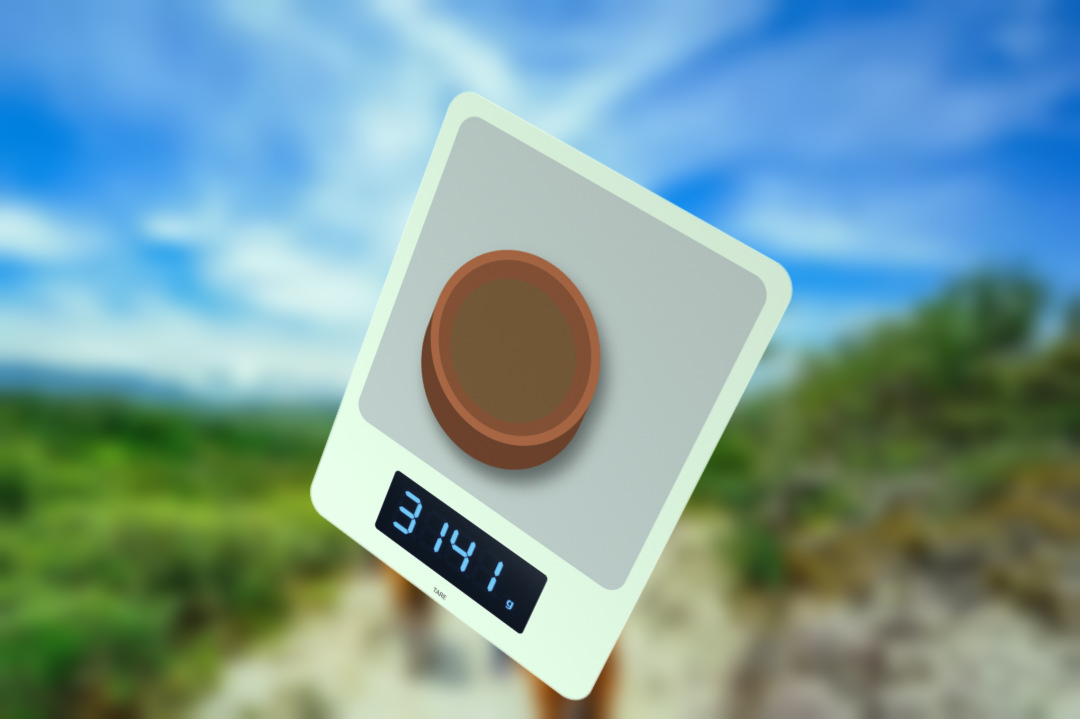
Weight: 3141; g
